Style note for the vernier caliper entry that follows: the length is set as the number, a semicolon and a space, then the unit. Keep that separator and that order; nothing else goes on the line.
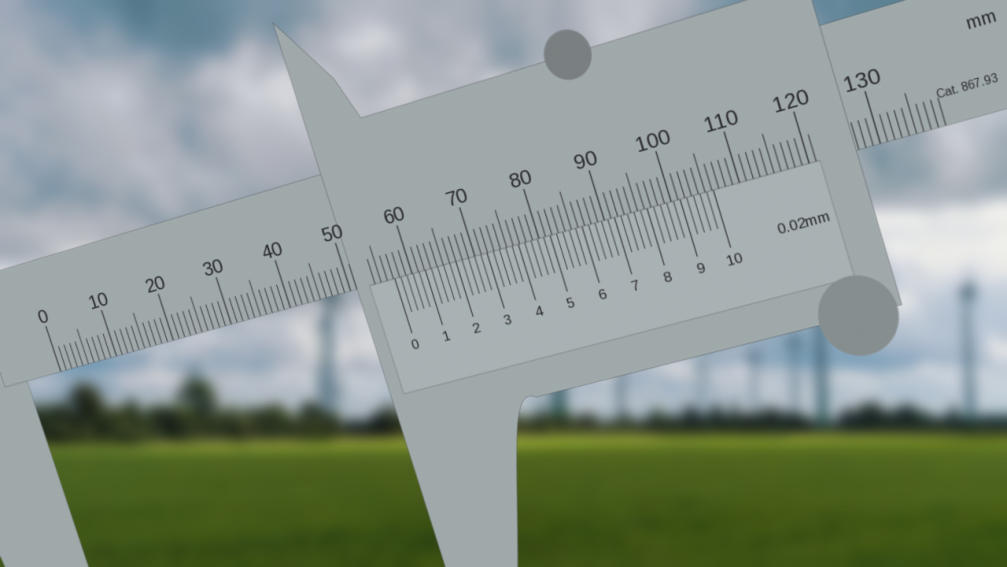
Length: 57.2; mm
